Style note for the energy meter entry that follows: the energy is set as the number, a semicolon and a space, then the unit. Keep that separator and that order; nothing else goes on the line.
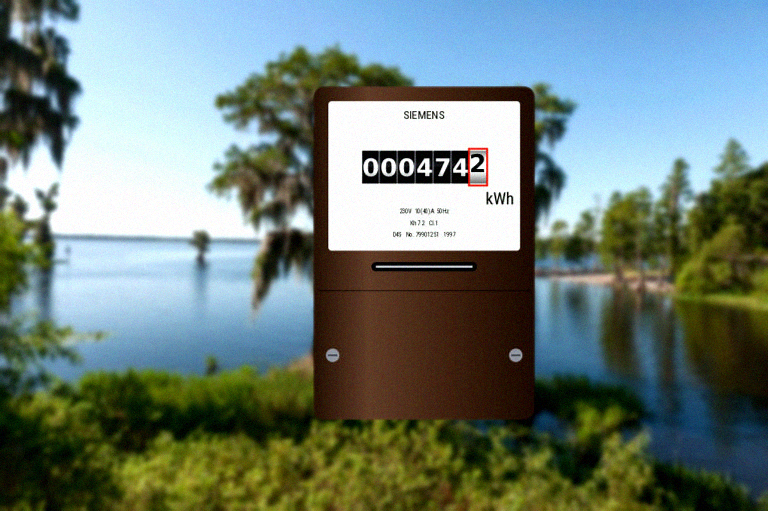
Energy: 474.2; kWh
